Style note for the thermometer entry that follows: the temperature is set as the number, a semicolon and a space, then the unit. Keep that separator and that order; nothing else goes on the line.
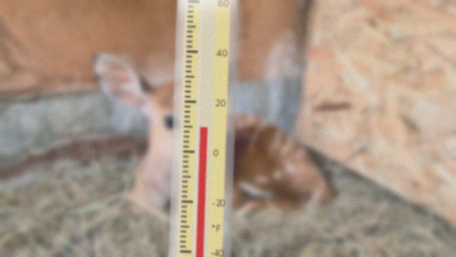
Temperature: 10; °F
